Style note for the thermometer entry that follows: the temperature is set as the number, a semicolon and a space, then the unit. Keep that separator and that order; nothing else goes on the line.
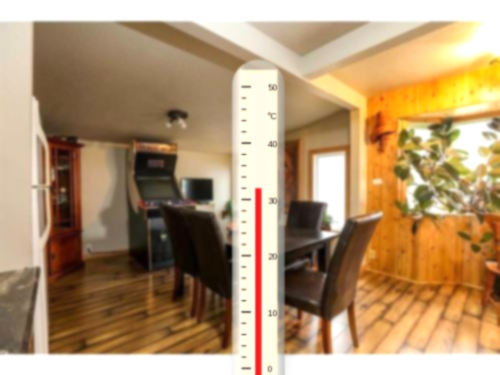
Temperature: 32; °C
